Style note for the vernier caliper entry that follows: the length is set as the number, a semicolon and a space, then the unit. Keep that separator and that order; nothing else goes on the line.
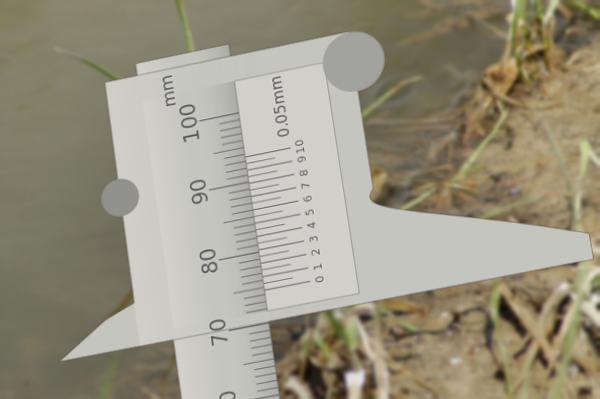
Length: 74.6; mm
